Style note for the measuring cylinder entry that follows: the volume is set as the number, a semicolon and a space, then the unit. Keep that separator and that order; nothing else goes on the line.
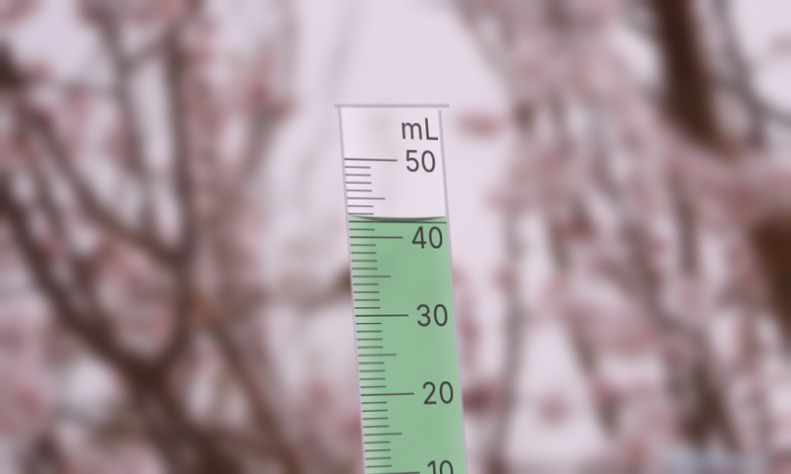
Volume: 42; mL
